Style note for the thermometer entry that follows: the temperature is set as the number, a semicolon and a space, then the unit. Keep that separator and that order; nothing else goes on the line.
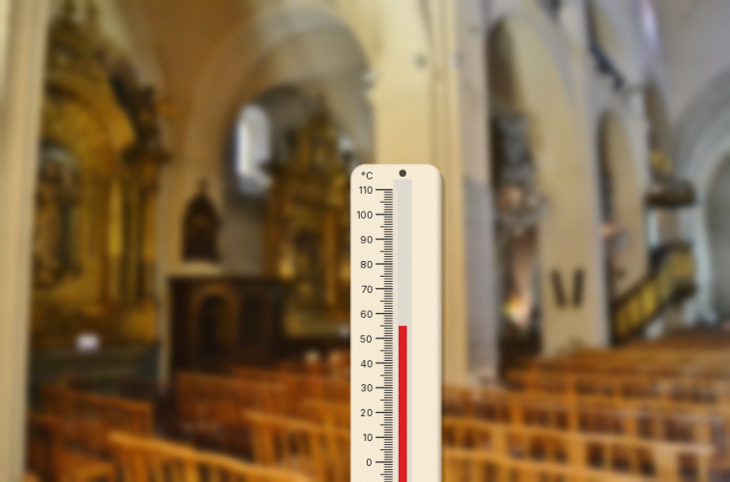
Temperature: 55; °C
